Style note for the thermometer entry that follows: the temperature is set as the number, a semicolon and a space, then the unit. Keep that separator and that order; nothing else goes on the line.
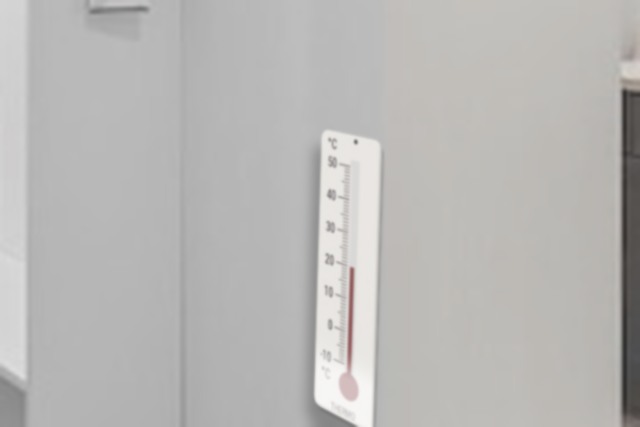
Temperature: 20; °C
